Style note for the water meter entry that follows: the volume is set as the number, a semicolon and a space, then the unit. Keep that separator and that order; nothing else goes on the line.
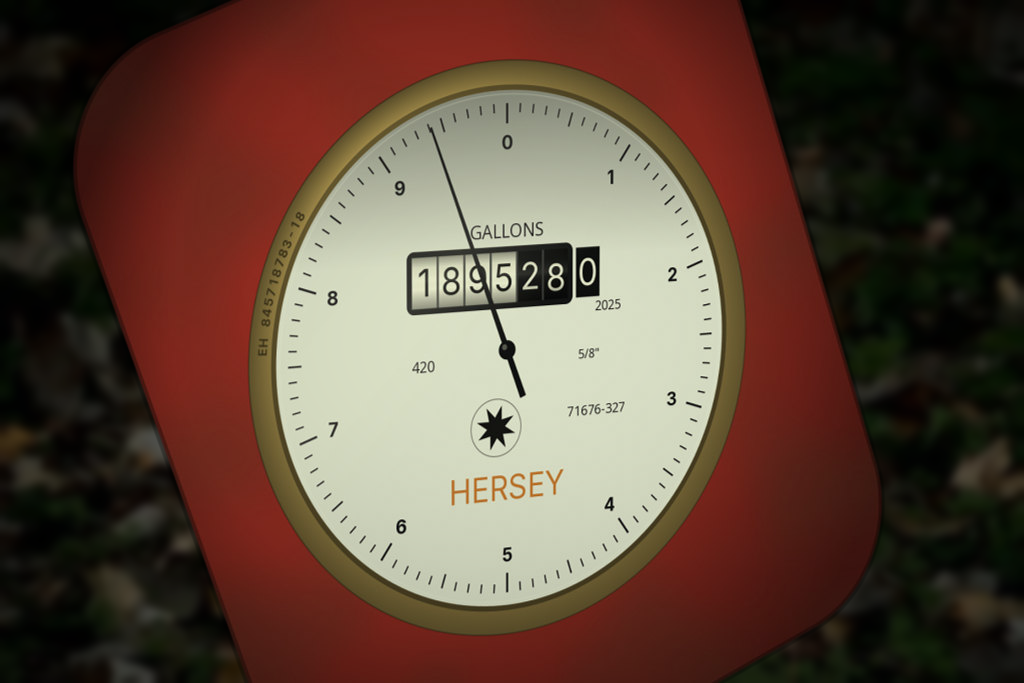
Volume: 1895279.4; gal
